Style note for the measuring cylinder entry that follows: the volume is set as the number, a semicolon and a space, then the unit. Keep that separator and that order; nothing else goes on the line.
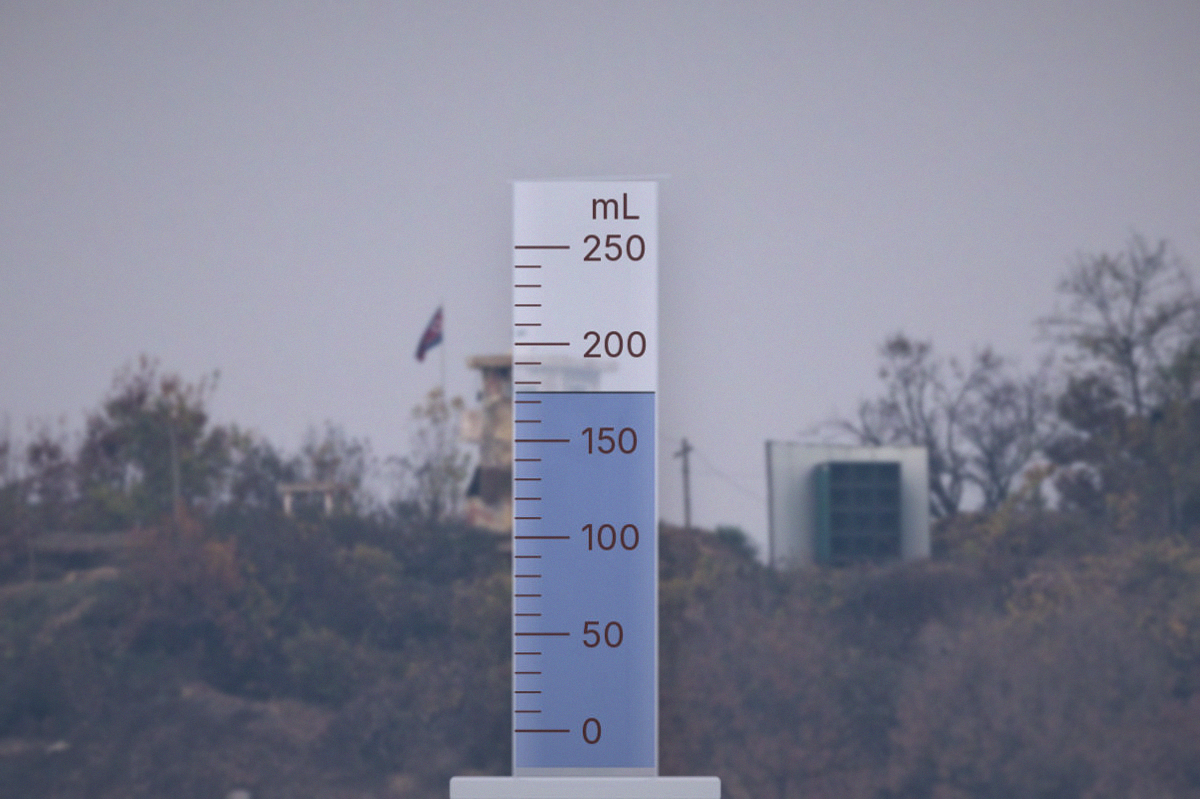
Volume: 175; mL
